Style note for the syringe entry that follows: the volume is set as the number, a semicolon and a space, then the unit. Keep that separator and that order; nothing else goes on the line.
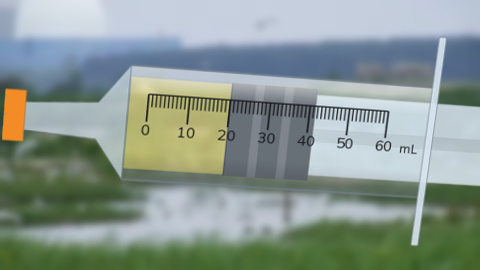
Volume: 20; mL
